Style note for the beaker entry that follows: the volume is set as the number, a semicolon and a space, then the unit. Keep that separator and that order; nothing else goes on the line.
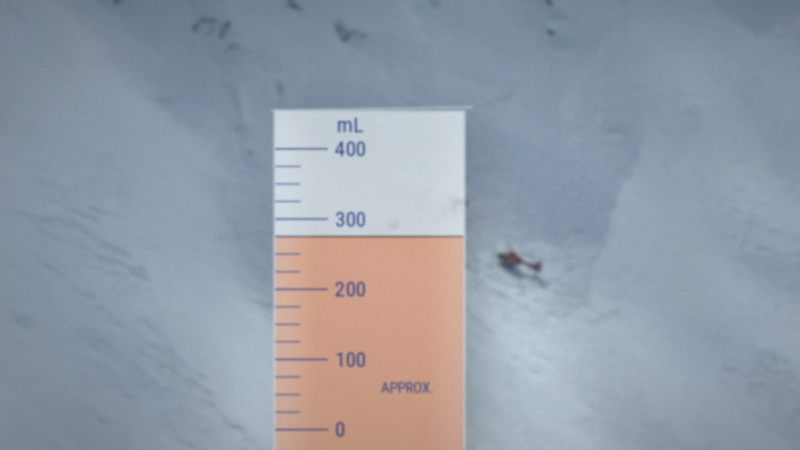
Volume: 275; mL
